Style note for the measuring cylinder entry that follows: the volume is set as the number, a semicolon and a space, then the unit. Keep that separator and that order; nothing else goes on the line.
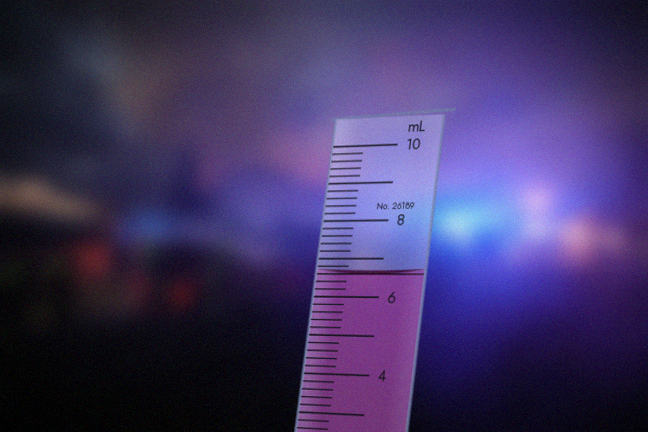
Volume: 6.6; mL
